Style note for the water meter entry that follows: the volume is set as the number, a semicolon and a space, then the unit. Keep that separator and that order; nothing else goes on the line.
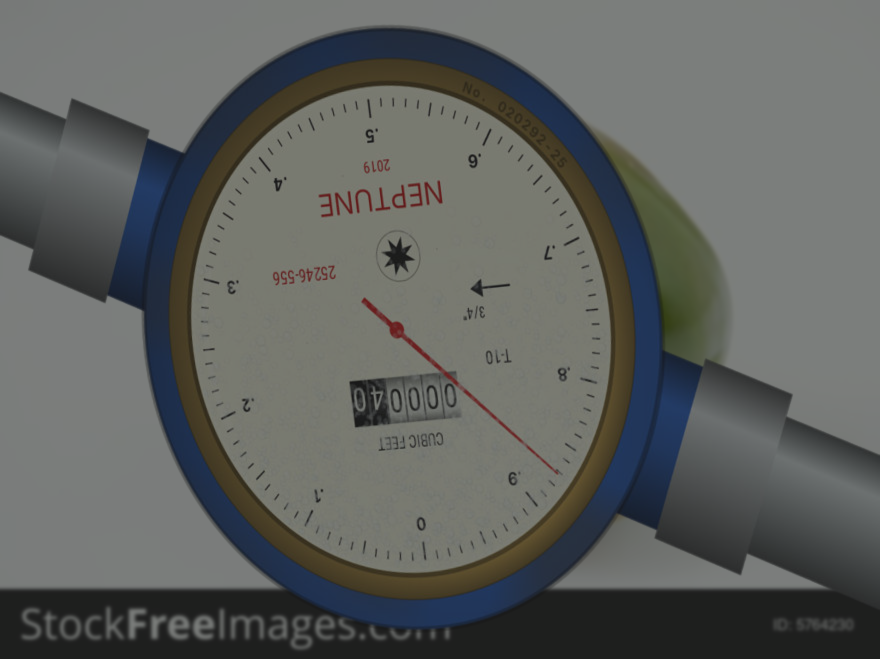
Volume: 39.87; ft³
